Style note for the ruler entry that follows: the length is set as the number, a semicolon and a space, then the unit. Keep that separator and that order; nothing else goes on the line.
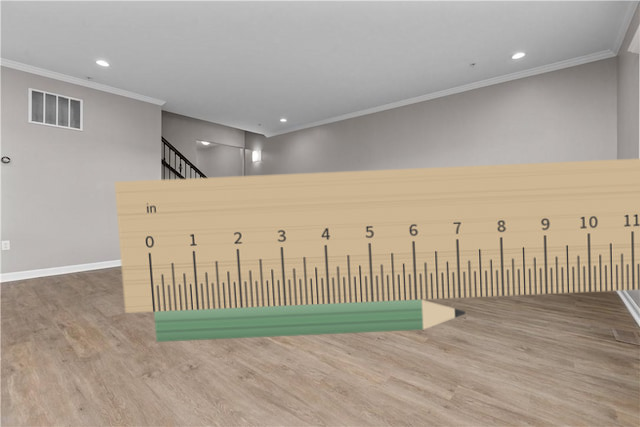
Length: 7.125; in
